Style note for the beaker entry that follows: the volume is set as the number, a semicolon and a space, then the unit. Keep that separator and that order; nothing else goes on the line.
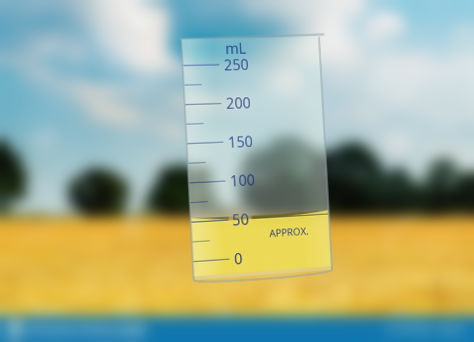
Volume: 50; mL
